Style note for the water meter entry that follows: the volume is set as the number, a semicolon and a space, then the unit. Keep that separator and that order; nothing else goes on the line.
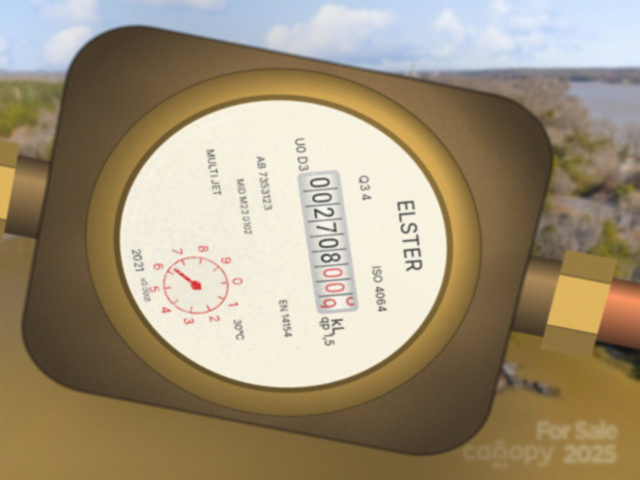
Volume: 2708.0086; kL
